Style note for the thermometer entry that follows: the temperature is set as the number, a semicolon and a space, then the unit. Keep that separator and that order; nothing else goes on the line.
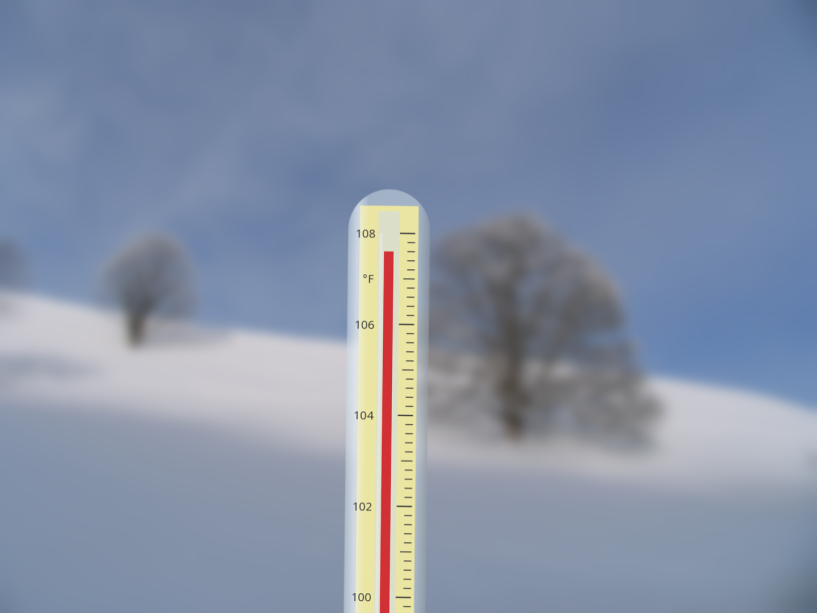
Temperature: 107.6; °F
